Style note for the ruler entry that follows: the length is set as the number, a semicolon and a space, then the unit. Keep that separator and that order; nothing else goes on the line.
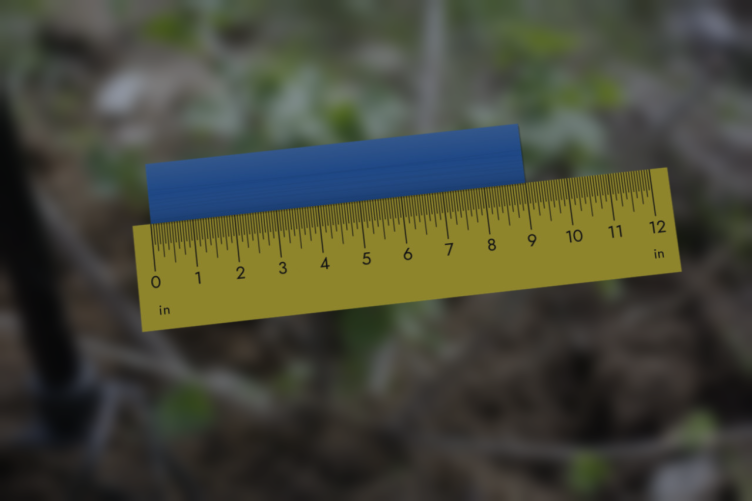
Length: 9; in
